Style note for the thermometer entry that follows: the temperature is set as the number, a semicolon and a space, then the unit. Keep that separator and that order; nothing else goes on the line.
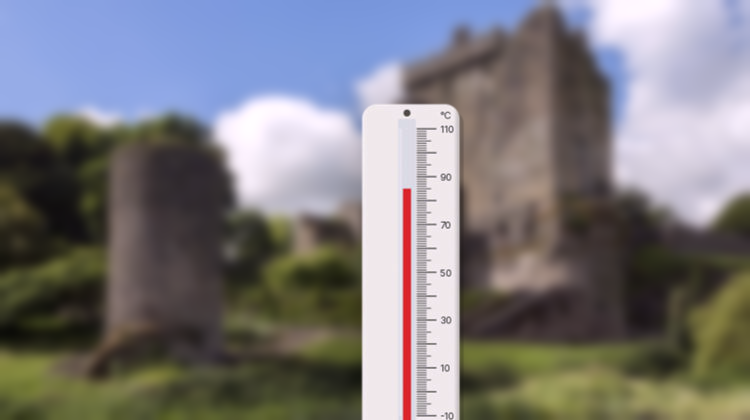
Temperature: 85; °C
